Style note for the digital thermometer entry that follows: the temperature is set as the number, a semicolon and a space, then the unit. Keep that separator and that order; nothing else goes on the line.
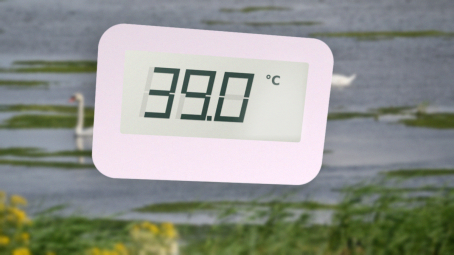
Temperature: 39.0; °C
